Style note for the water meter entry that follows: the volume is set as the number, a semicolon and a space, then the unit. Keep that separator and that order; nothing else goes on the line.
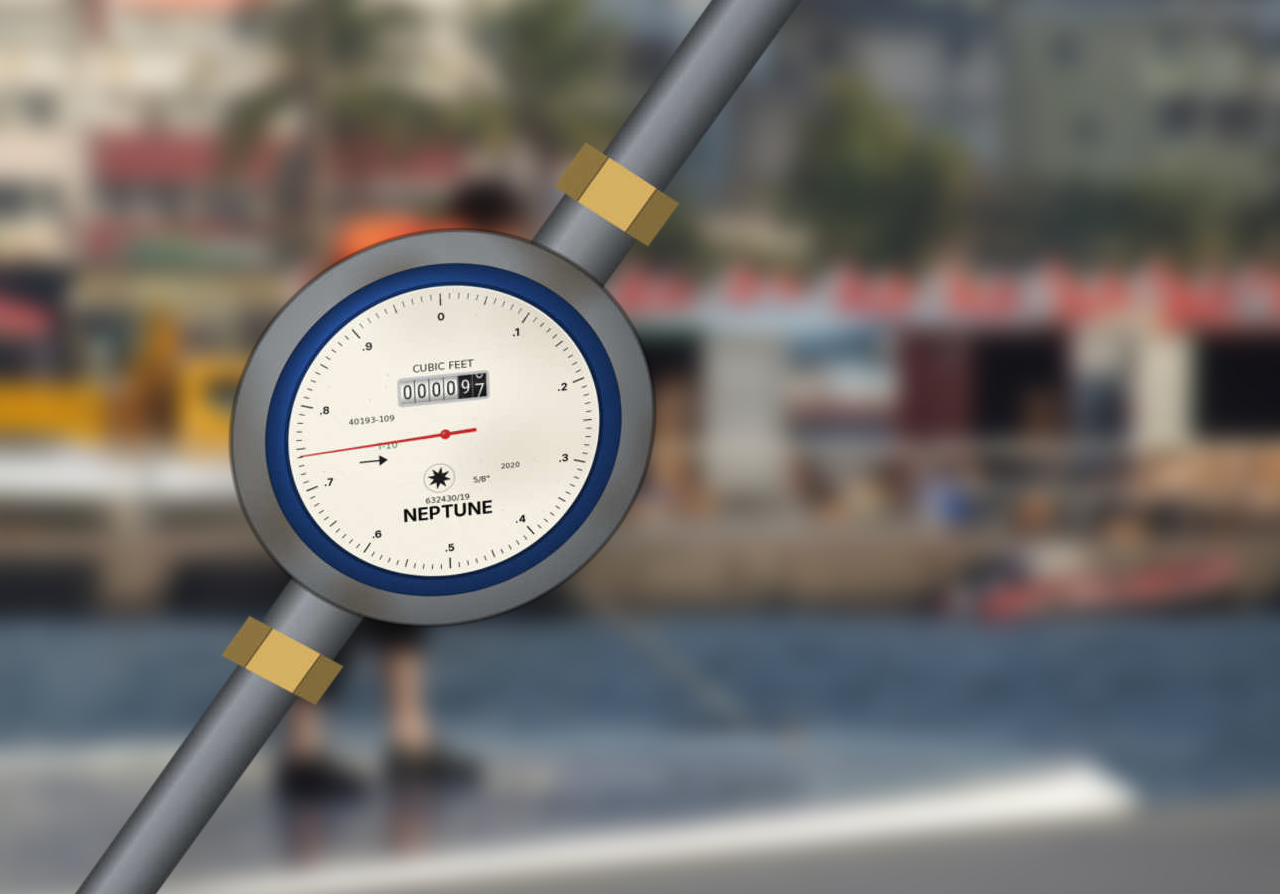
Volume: 96.74; ft³
